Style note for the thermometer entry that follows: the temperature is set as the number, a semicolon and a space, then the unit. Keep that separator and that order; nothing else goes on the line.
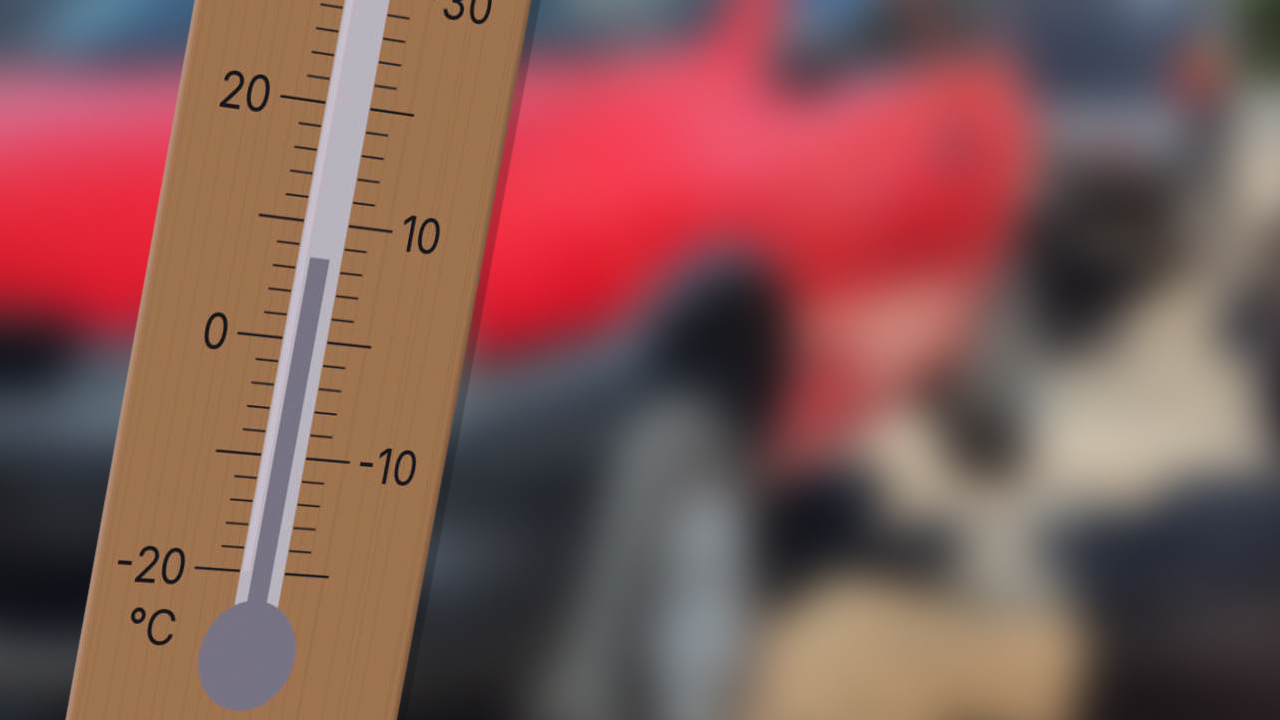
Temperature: 7; °C
